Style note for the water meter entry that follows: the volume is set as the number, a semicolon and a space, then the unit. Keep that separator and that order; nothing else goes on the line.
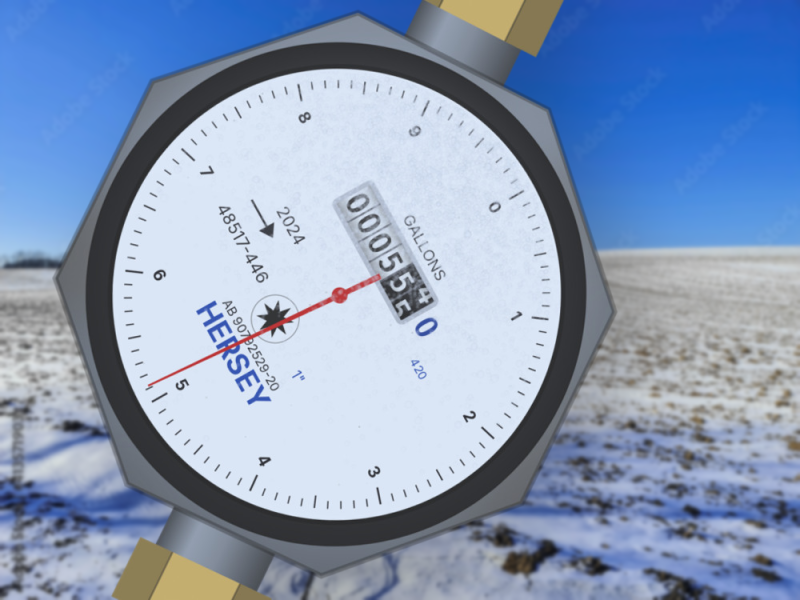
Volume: 5545.1; gal
